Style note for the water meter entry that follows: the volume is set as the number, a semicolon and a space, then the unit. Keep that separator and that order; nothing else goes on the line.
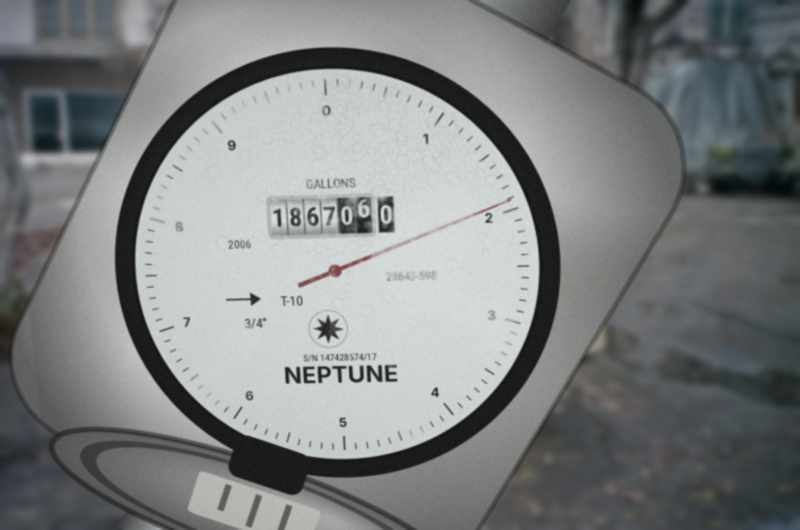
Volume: 1867061.9; gal
